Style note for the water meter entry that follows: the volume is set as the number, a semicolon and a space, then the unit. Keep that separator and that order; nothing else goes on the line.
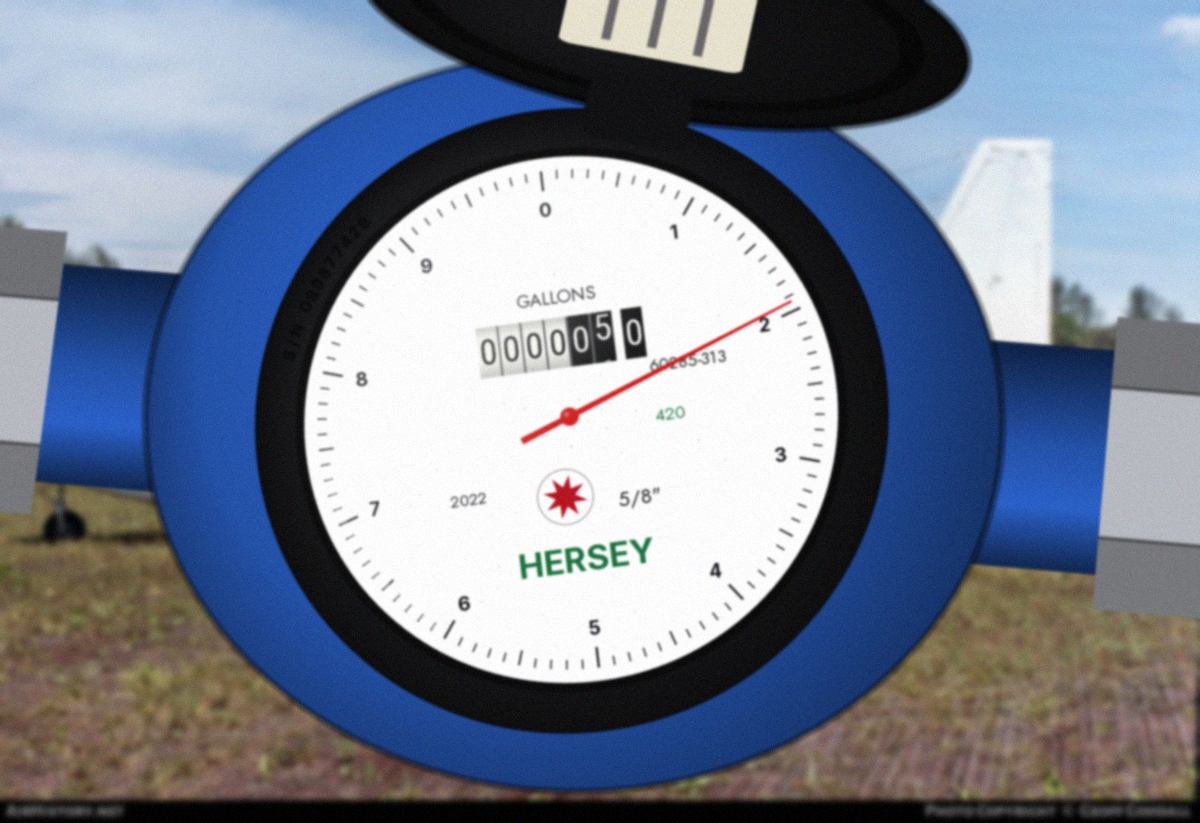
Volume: 51.9; gal
